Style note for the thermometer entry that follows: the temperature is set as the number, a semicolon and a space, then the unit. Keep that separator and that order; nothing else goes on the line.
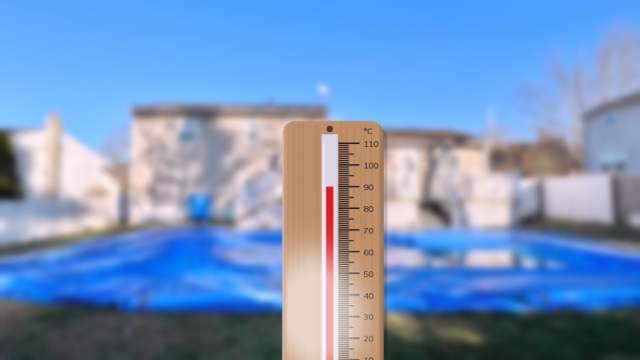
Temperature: 90; °C
